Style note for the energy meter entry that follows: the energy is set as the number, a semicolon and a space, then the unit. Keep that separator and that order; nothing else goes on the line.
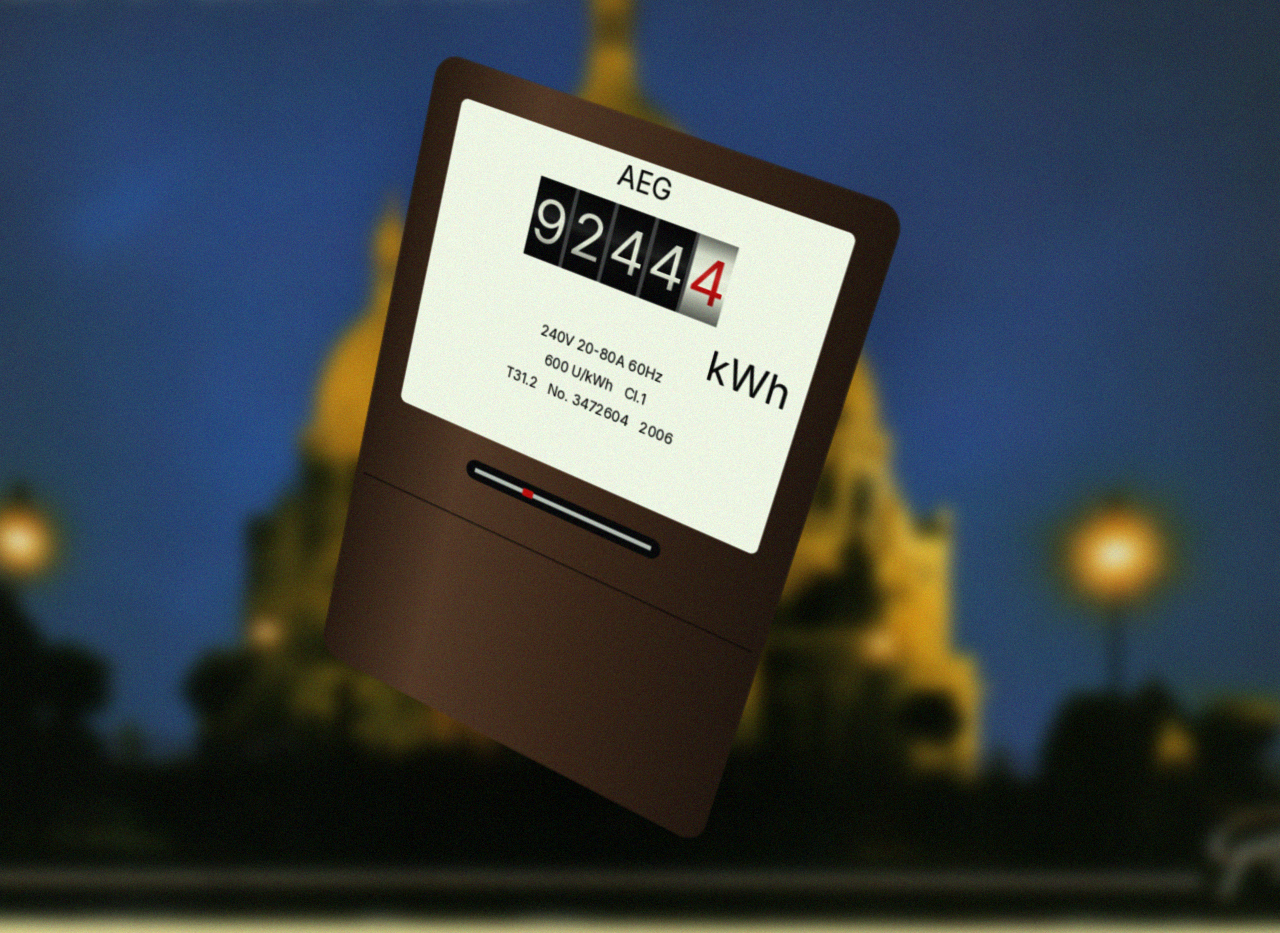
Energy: 9244.4; kWh
